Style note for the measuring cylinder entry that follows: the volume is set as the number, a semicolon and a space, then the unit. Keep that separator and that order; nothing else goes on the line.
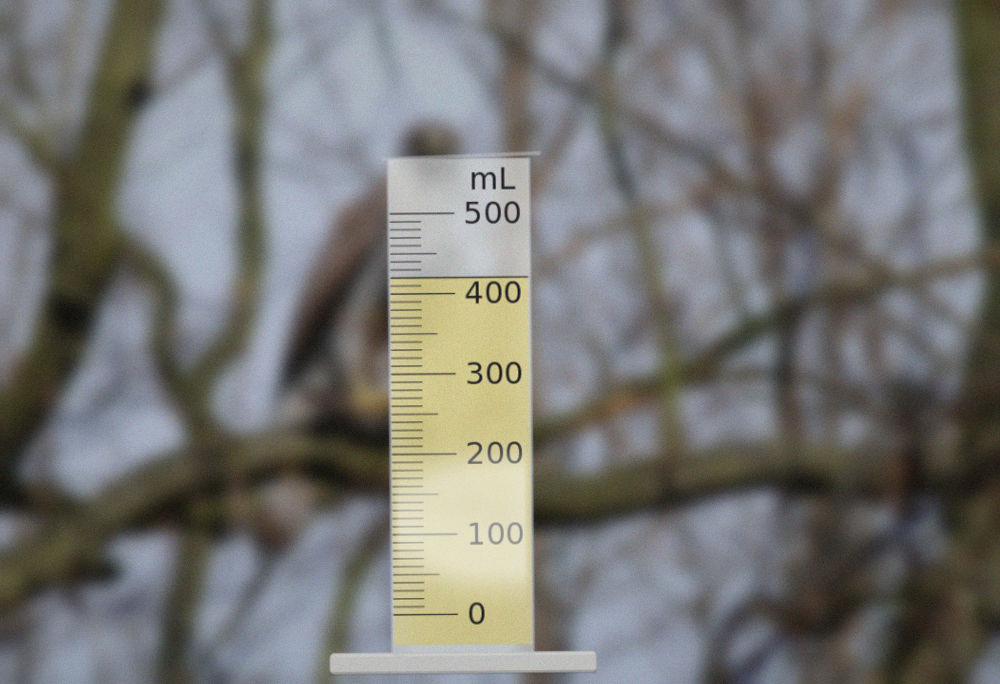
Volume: 420; mL
